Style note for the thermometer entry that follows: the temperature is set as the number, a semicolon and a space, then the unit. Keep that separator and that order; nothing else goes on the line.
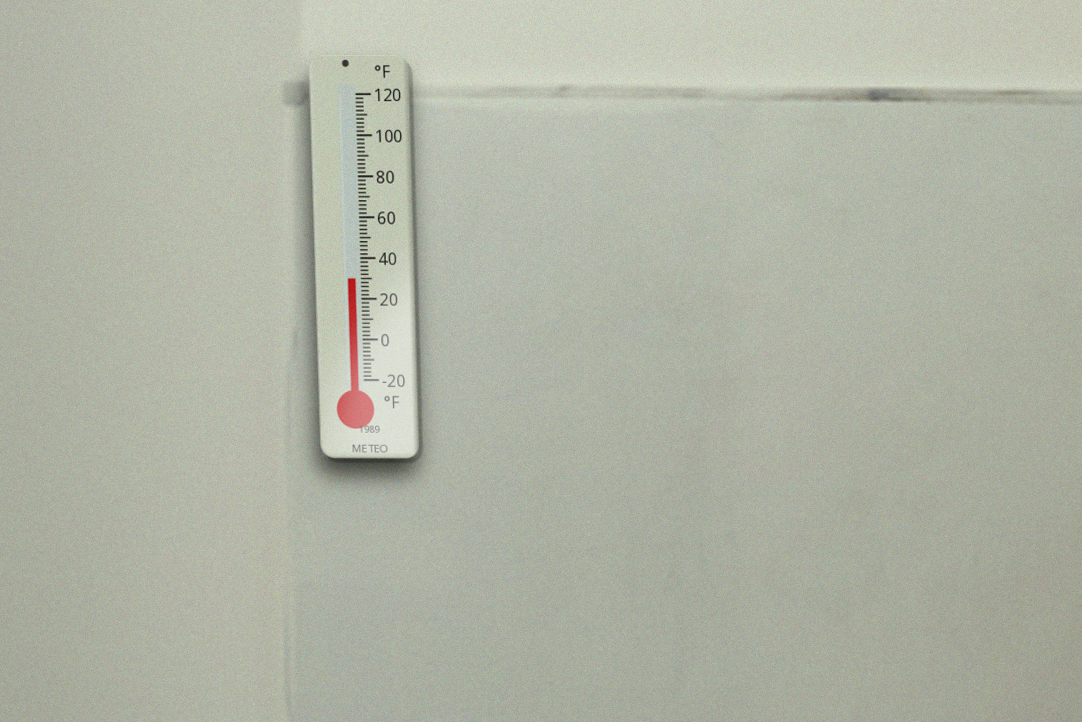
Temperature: 30; °F
